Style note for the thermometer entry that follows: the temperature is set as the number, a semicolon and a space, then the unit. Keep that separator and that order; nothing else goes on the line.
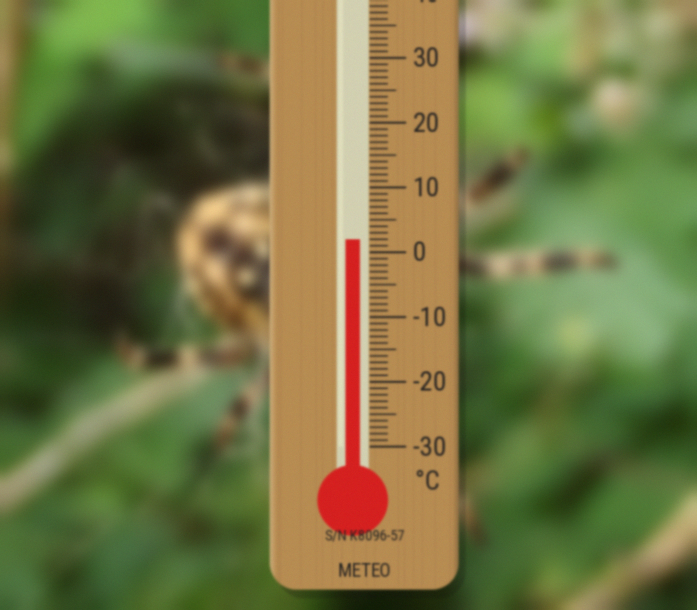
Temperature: 2; °C
